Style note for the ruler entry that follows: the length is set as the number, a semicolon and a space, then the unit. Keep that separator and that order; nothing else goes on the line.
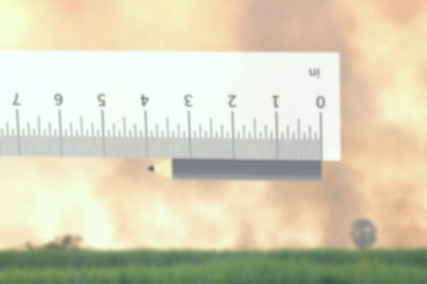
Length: 4; in
